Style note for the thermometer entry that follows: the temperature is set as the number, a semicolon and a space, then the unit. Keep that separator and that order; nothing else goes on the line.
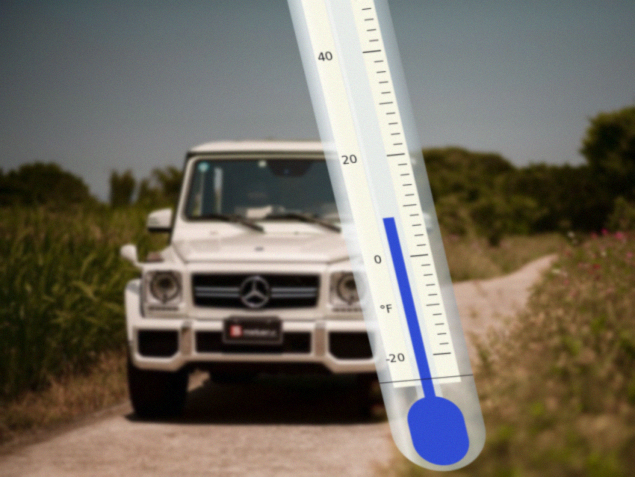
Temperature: 8; °F
